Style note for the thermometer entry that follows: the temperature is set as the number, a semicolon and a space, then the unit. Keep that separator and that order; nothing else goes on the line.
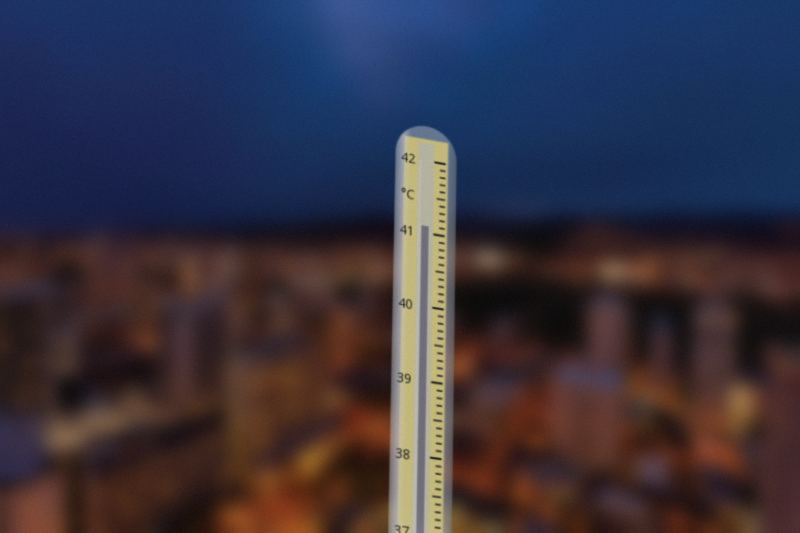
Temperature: 41.1; °C
